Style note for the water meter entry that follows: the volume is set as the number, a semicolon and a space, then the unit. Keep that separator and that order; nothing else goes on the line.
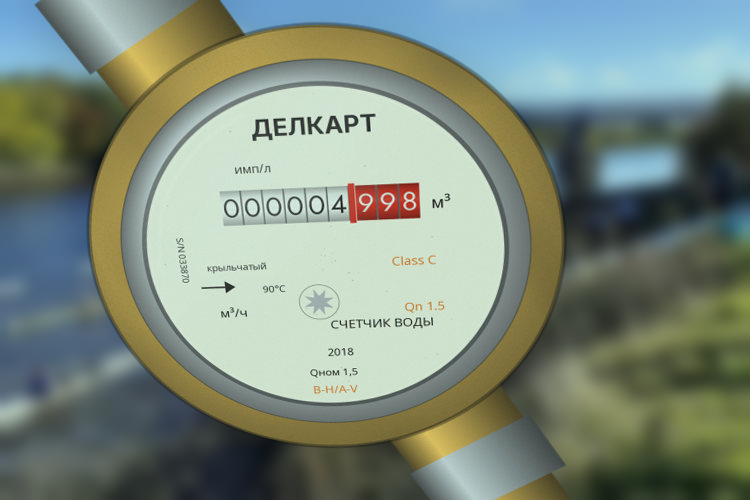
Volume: 4.998; m³
